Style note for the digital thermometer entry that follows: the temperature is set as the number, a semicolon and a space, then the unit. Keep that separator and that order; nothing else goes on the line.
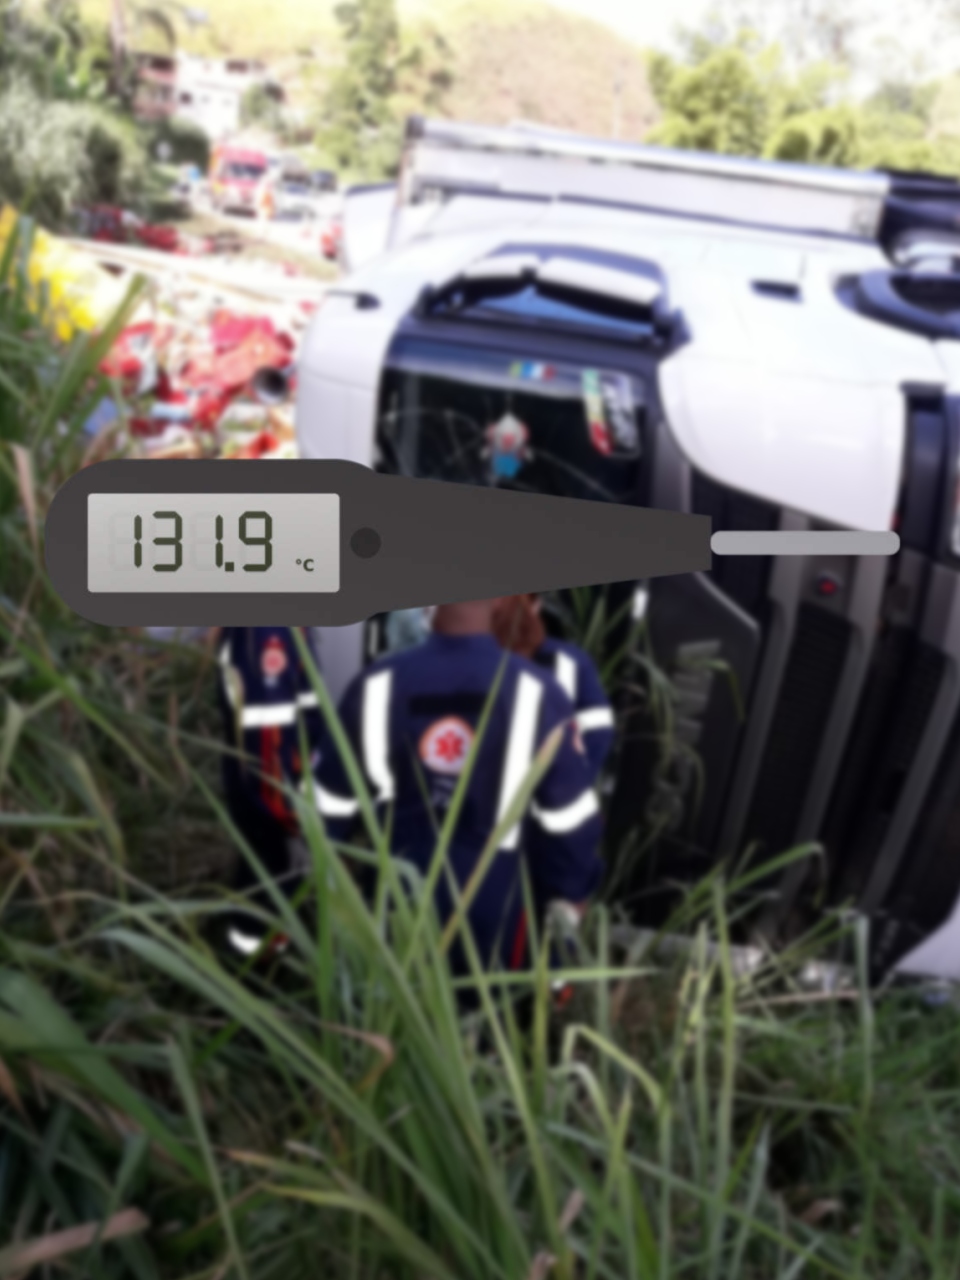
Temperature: 131.9; °C
